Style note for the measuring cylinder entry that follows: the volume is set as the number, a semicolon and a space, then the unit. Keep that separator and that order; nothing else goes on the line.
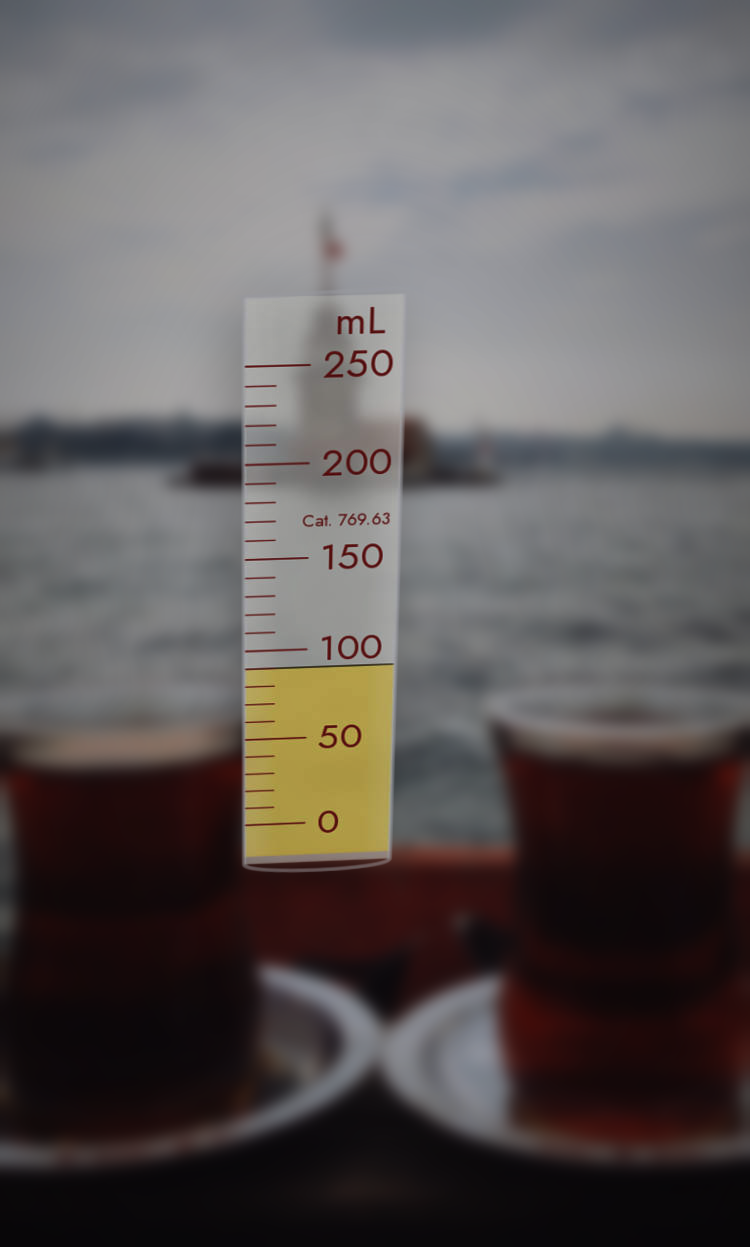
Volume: 90; mL
